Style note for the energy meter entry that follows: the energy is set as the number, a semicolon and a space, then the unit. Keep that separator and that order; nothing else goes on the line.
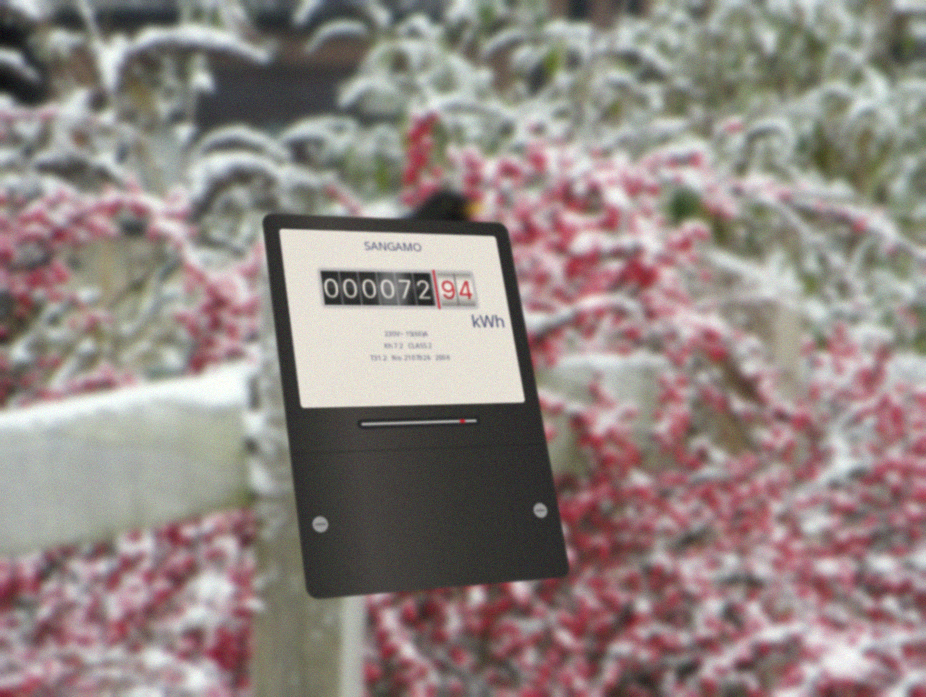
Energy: 72.94; kWh
